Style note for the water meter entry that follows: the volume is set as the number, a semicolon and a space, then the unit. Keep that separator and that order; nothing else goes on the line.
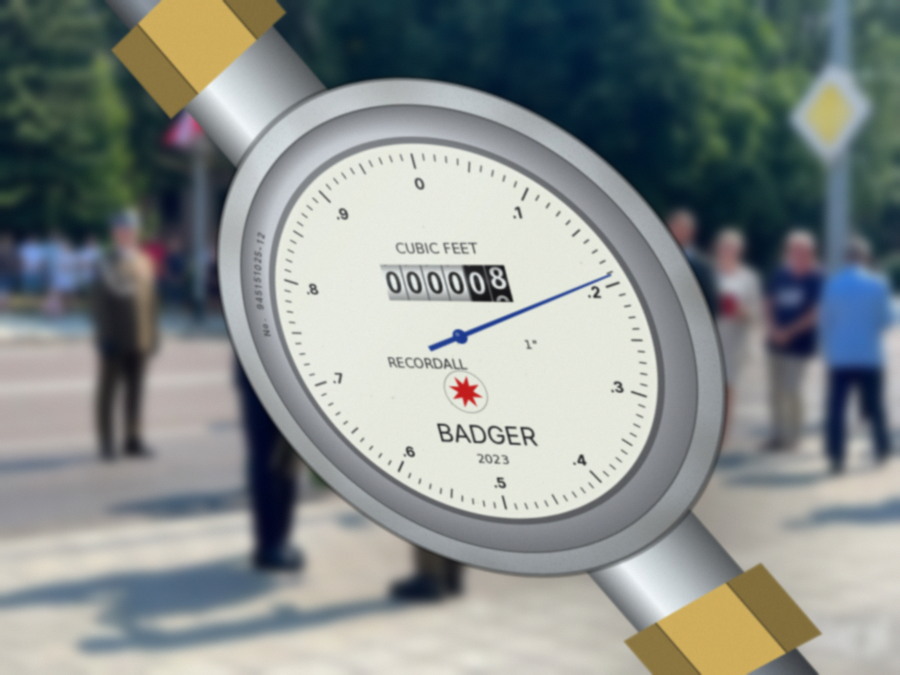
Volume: 8.19; ft³
